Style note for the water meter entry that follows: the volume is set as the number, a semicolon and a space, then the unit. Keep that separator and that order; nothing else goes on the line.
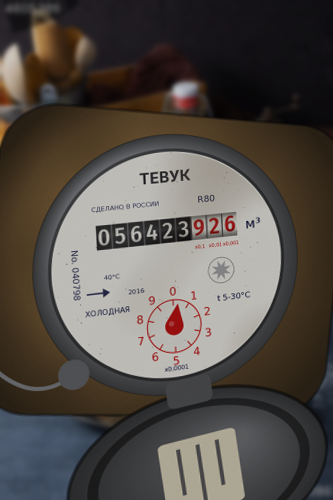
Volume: 56423.9260; m³
